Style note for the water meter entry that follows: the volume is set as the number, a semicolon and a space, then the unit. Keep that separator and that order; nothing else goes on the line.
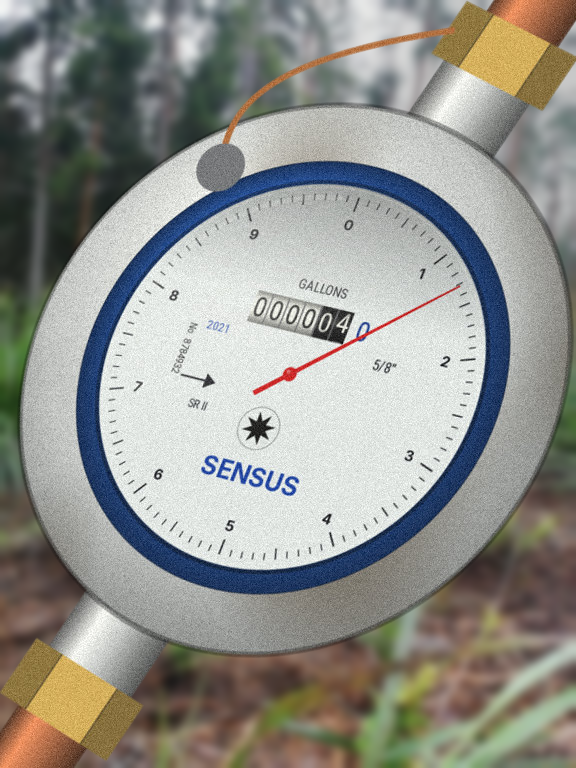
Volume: 41.3; gal
